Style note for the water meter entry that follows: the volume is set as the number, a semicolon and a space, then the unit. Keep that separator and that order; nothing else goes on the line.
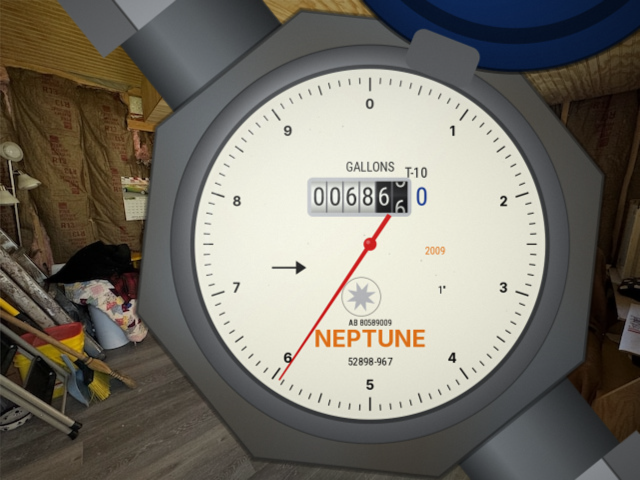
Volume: 68655.9; gal
